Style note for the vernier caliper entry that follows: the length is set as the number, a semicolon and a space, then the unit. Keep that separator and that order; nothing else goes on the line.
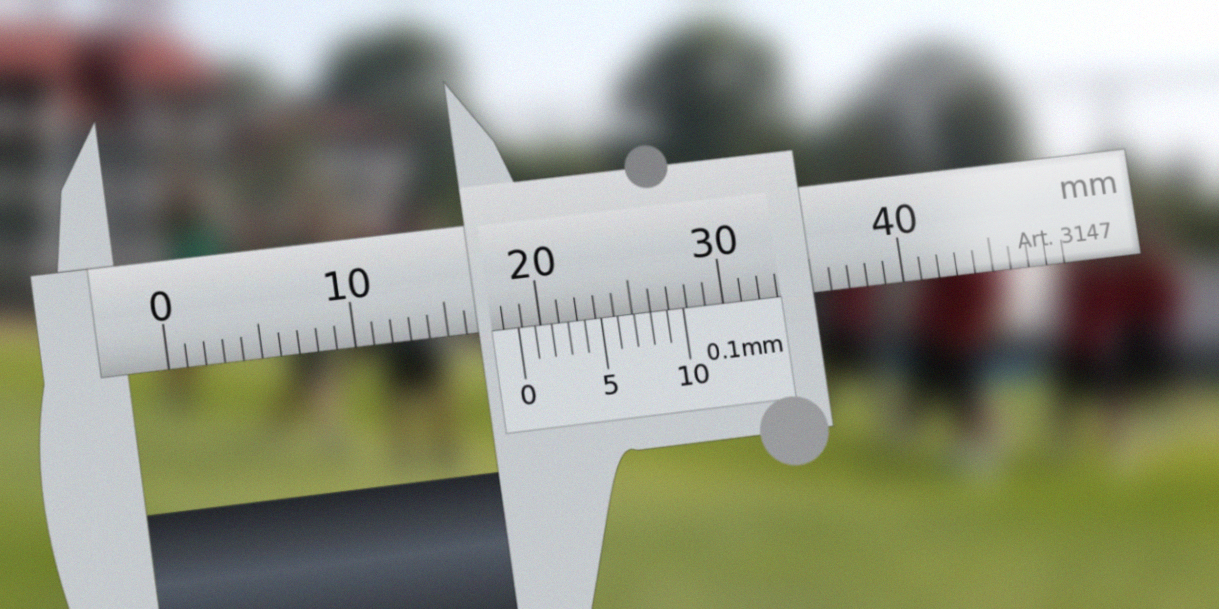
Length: 18.8; mm
